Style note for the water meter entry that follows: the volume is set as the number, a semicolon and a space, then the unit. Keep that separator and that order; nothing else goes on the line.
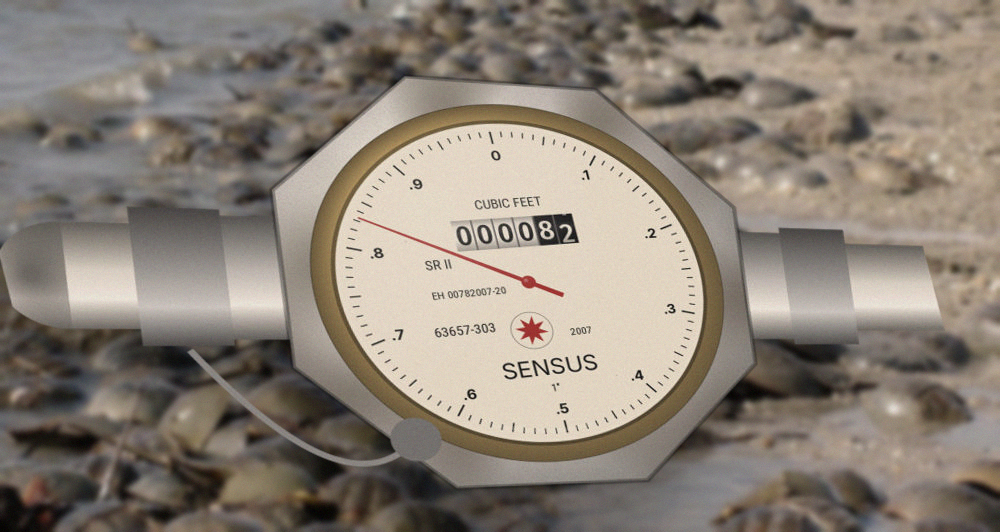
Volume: 81.83; ft³
